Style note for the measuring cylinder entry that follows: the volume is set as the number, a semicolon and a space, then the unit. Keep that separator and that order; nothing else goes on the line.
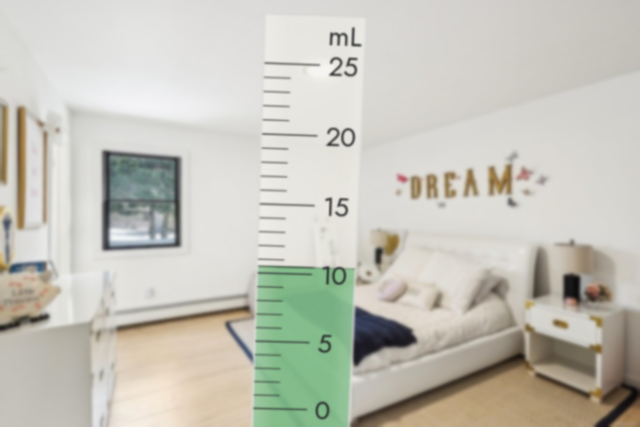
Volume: 10.5; mL
